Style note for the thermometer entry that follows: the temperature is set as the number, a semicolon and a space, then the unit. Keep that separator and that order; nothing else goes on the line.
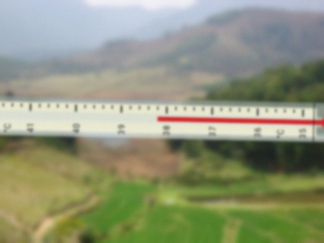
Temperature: 38.2; °C
